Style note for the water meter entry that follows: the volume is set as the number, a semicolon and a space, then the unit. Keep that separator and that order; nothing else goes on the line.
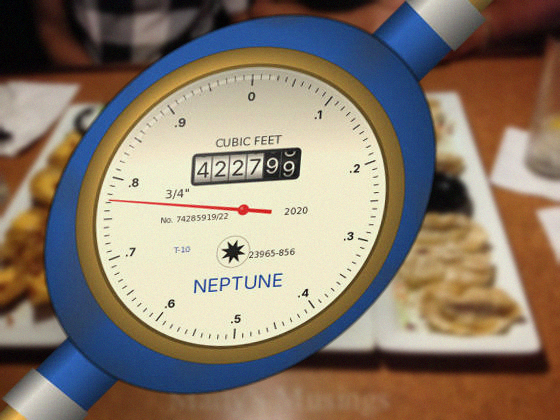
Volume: 422798.77; ft³
